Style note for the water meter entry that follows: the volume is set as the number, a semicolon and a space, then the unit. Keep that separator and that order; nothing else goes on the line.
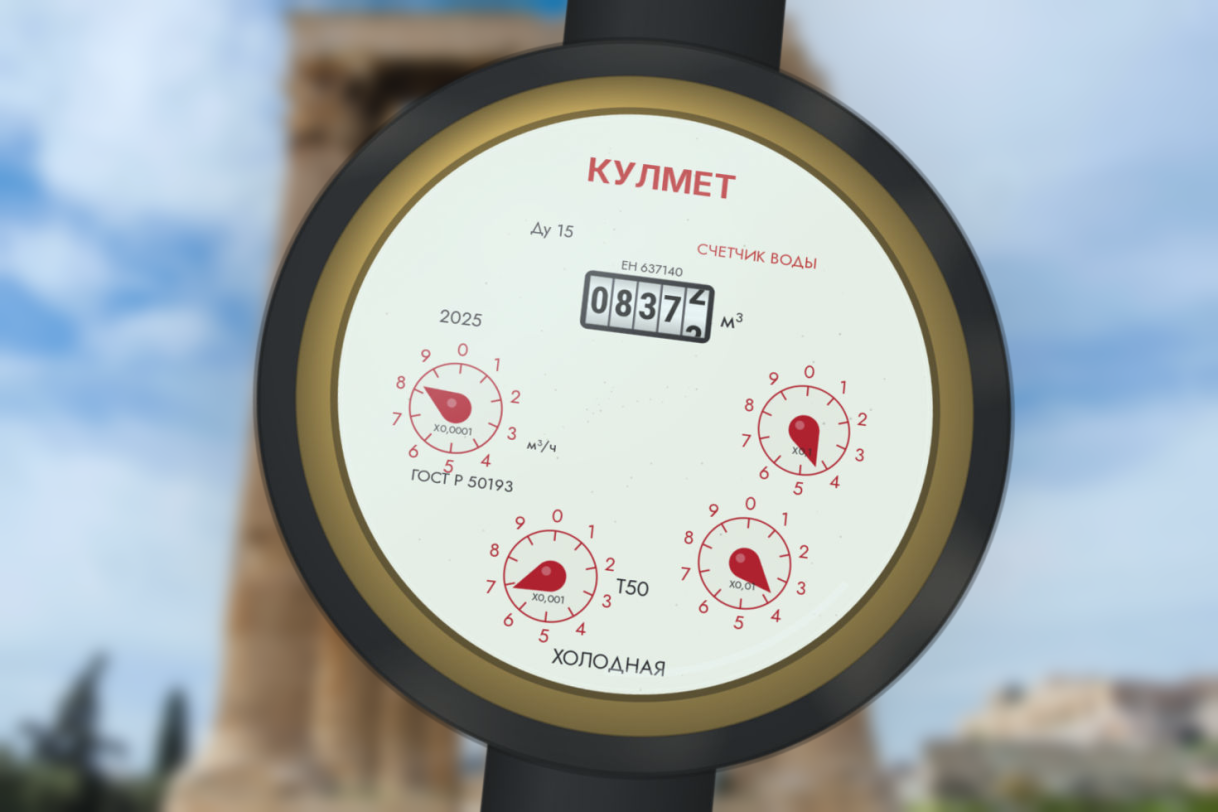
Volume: 8372.4368; m³
